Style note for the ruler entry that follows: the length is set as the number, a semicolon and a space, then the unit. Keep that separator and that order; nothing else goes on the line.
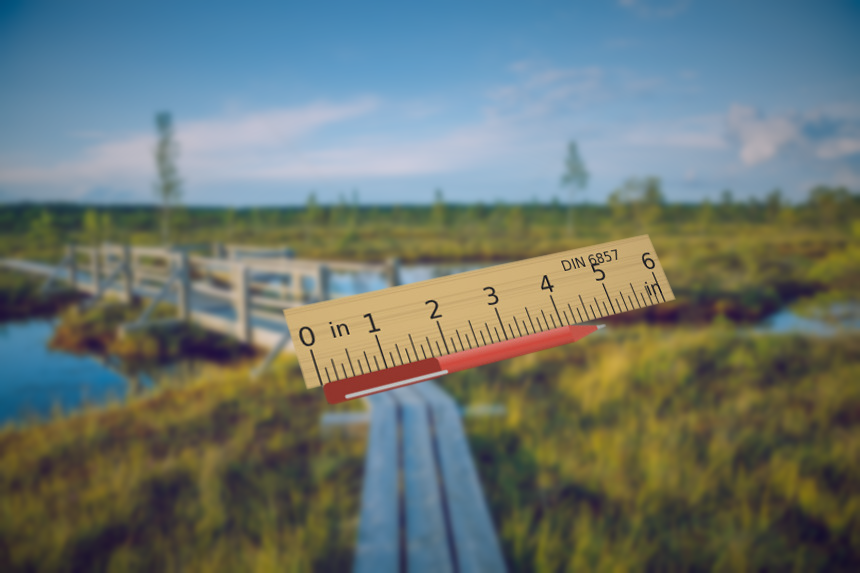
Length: 4.75; in
